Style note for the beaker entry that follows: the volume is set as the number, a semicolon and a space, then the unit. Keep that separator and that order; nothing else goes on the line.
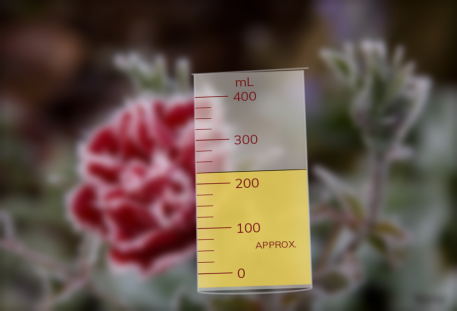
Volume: 225; mL
